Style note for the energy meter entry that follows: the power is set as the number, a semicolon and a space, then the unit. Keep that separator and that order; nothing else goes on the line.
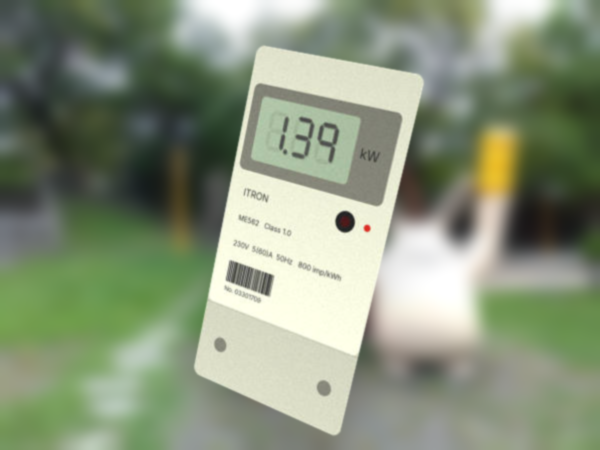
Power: 1.39; kW
